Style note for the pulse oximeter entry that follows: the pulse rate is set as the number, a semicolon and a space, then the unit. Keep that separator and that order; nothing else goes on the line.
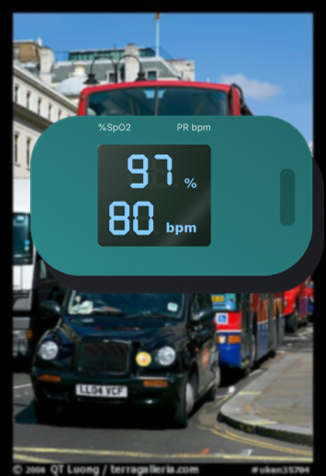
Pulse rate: 80; bpm
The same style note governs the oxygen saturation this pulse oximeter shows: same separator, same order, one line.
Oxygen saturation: 97; %
